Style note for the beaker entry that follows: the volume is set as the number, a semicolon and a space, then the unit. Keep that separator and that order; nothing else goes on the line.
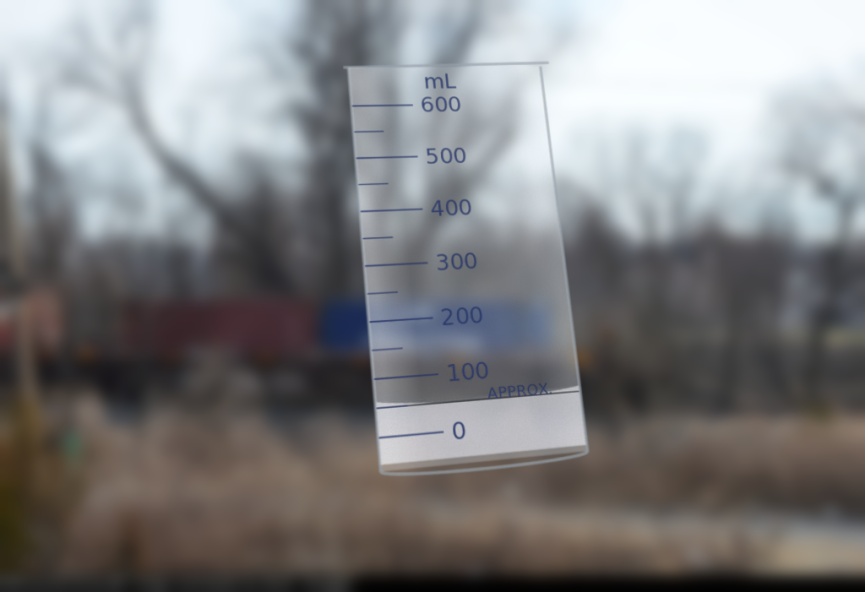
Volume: 50; mL
